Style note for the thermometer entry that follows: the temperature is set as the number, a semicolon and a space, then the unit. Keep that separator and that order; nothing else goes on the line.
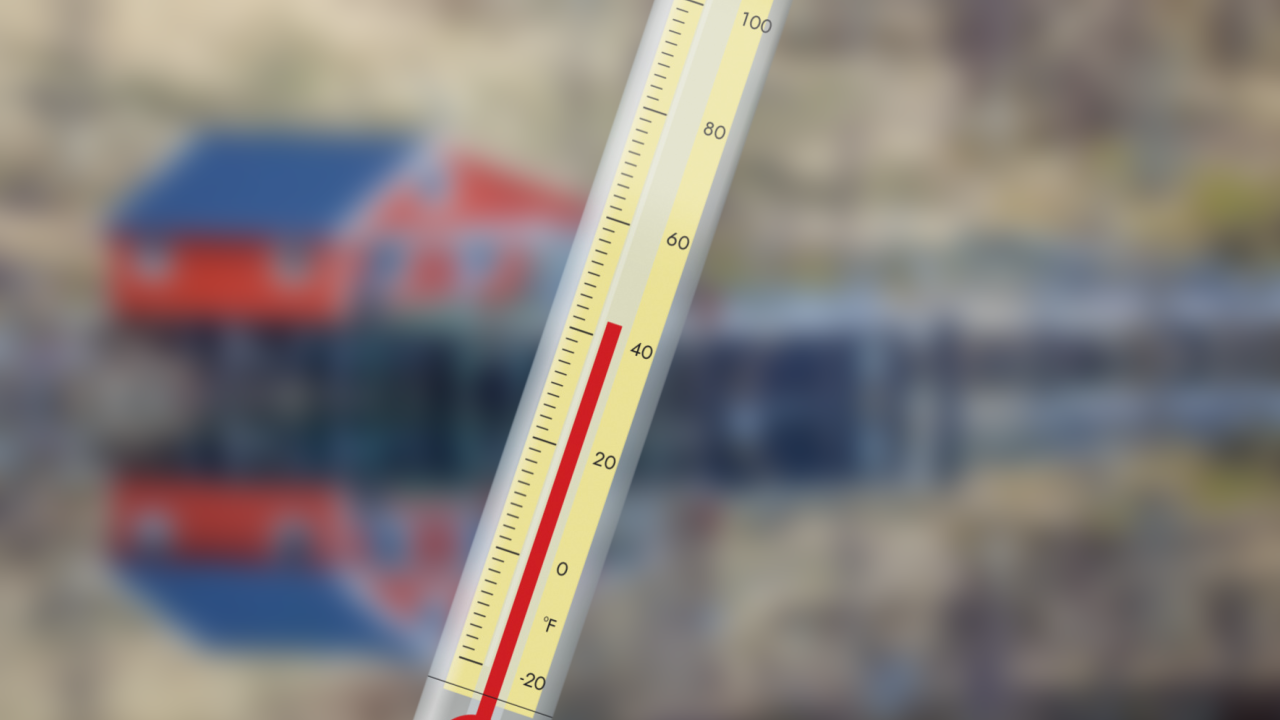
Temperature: 43; °F
